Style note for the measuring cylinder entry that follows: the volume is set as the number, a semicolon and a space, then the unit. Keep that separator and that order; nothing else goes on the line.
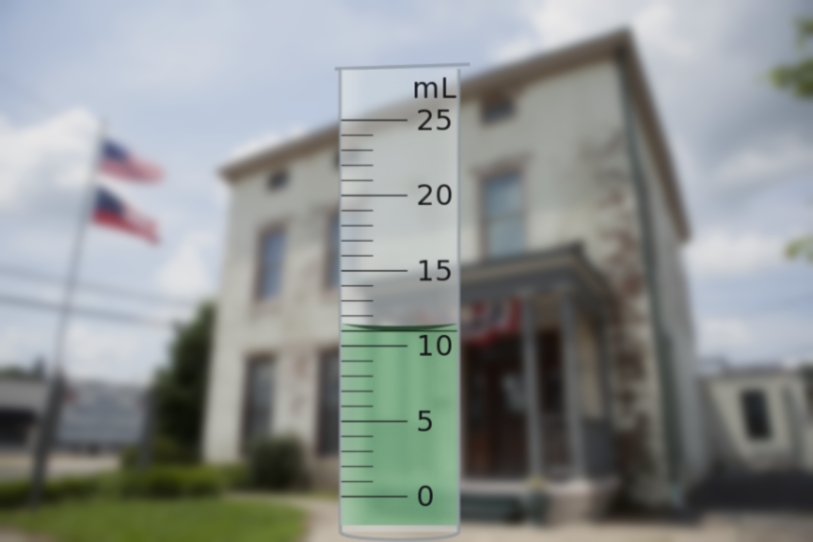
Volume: 11; mL
